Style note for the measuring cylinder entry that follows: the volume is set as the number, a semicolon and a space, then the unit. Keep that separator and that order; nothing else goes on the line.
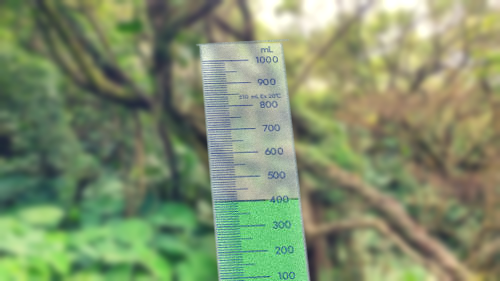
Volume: 400; mL
